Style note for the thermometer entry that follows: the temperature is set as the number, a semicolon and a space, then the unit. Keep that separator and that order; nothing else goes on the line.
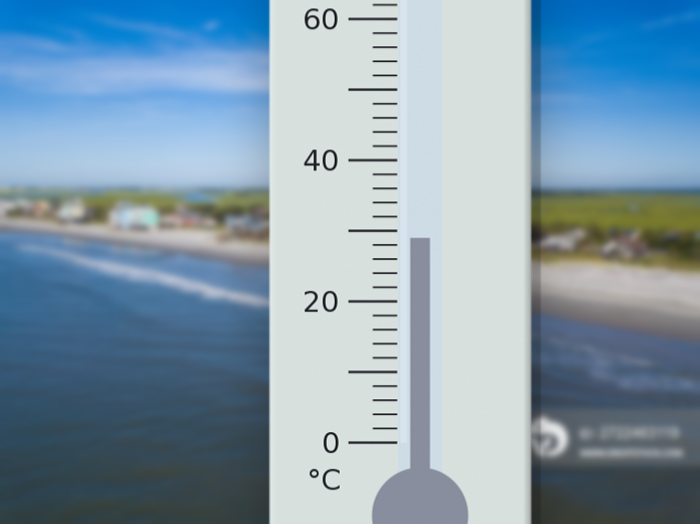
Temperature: 29; °C
